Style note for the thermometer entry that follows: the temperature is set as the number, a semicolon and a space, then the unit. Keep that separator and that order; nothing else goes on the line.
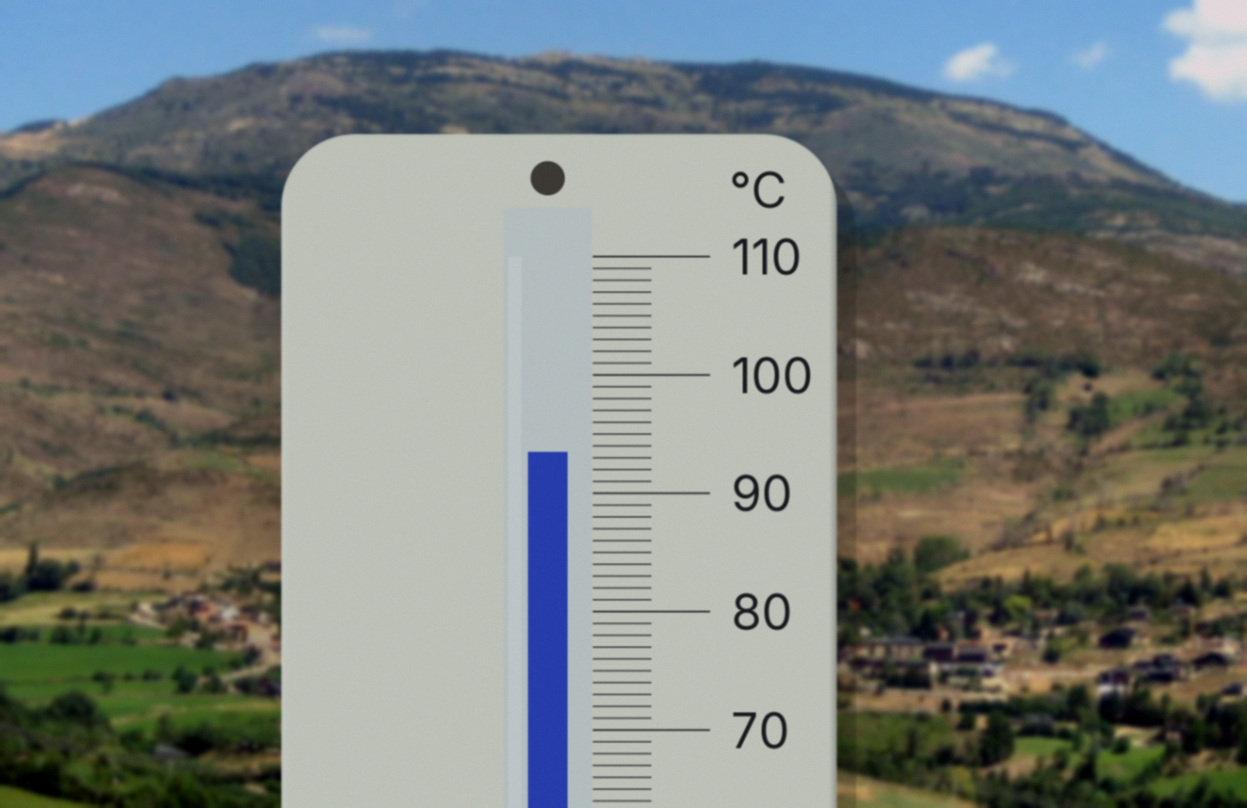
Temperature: 93.5; °C
